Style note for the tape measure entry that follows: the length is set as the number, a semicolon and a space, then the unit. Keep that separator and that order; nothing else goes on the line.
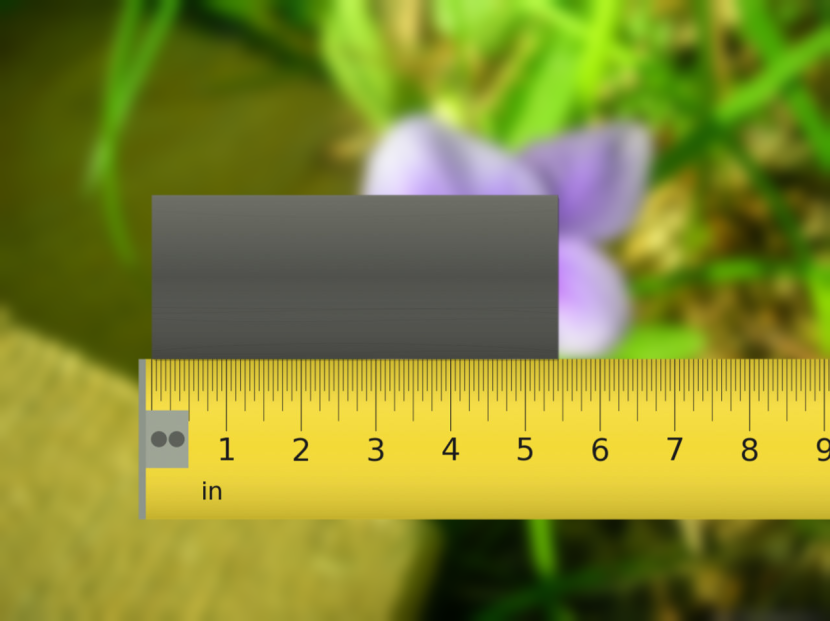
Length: 5.4375; in
